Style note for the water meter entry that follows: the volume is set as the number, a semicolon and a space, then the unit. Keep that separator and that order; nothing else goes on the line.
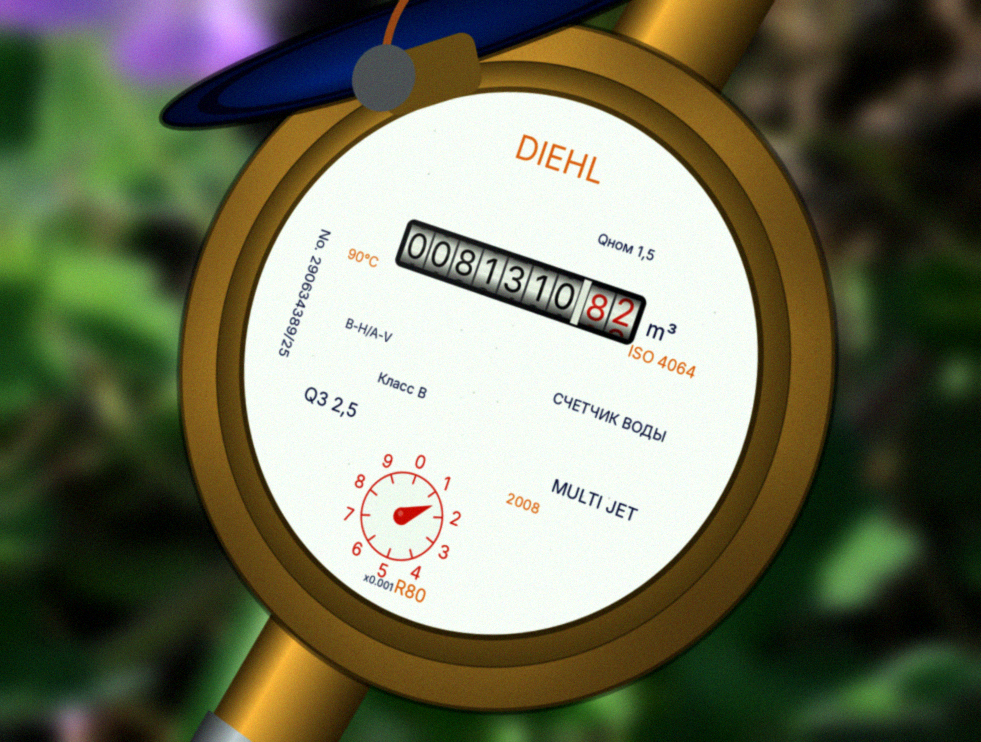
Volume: 81310.821; m³
